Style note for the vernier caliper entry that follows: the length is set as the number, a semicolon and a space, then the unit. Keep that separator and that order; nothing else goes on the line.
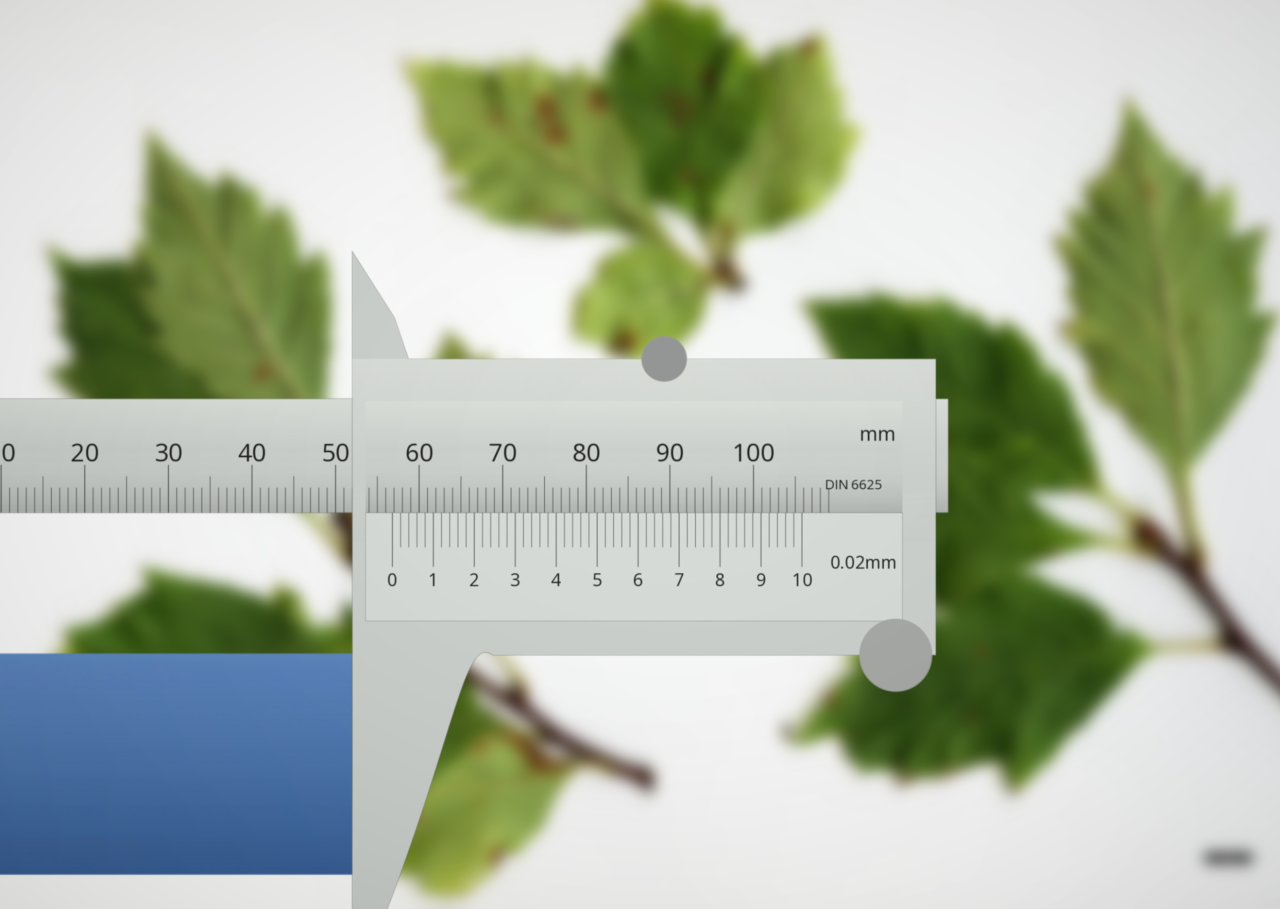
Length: 56.8; mm
